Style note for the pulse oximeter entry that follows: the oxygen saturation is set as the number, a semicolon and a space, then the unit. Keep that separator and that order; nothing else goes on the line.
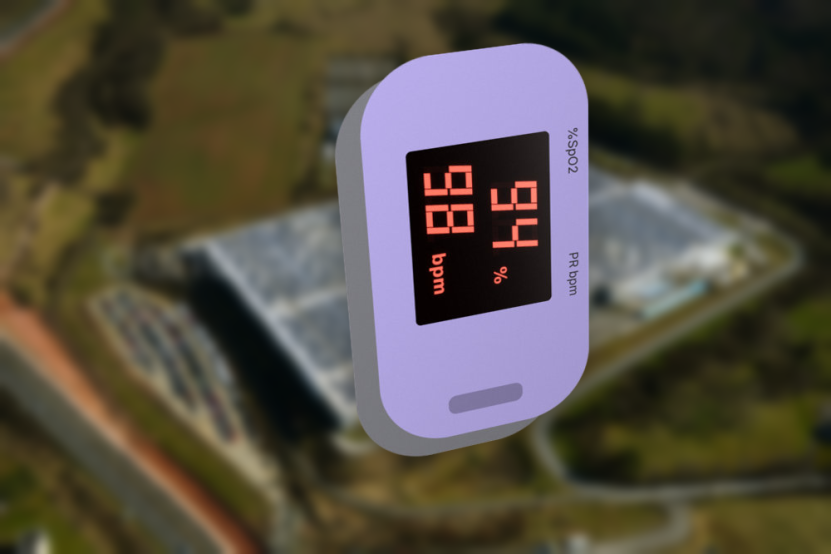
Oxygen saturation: 94; %
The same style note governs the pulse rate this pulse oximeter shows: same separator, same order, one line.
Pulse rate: 98; bpm
